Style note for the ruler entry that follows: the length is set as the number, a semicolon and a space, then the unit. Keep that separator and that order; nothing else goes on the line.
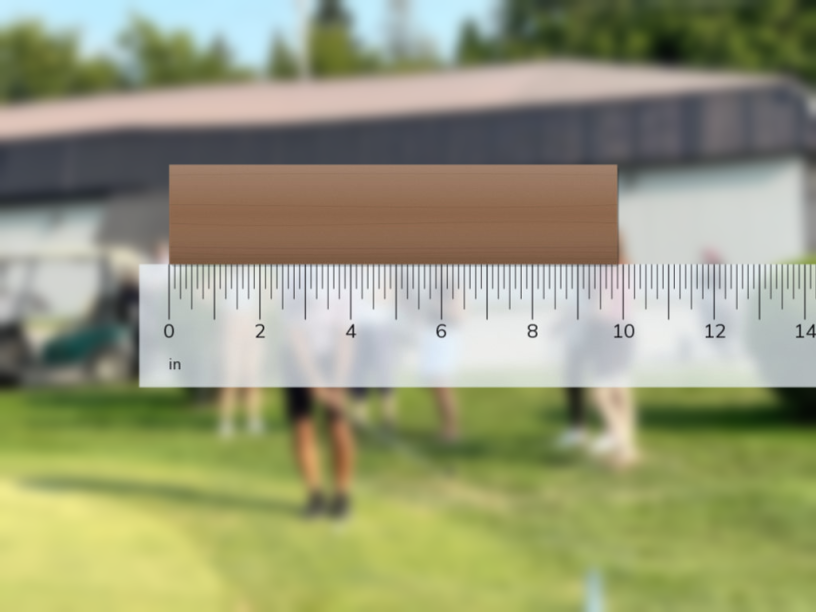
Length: 9.875; in
